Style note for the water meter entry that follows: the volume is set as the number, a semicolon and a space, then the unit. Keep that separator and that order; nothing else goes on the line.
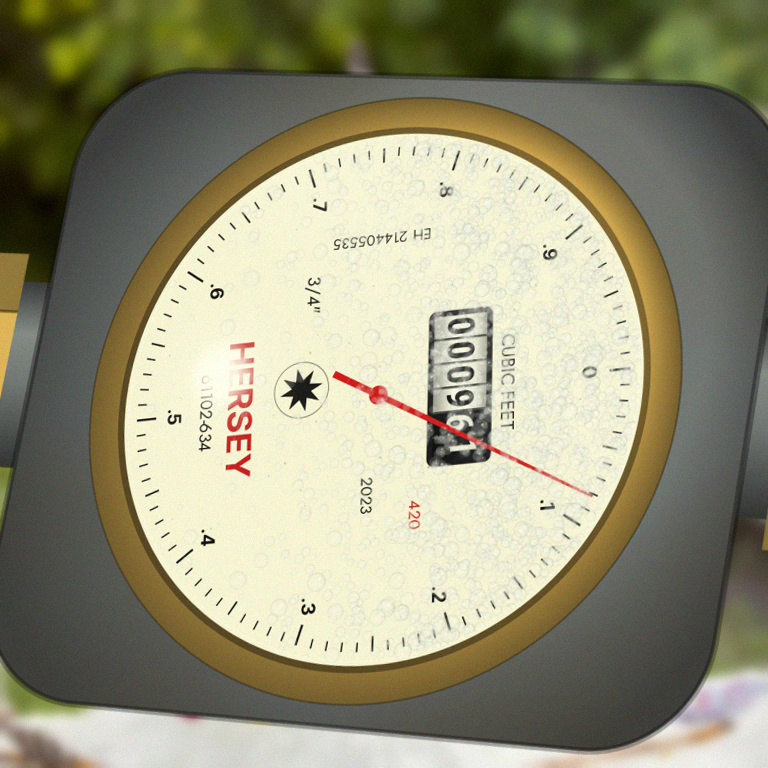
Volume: 961.08; ft³
